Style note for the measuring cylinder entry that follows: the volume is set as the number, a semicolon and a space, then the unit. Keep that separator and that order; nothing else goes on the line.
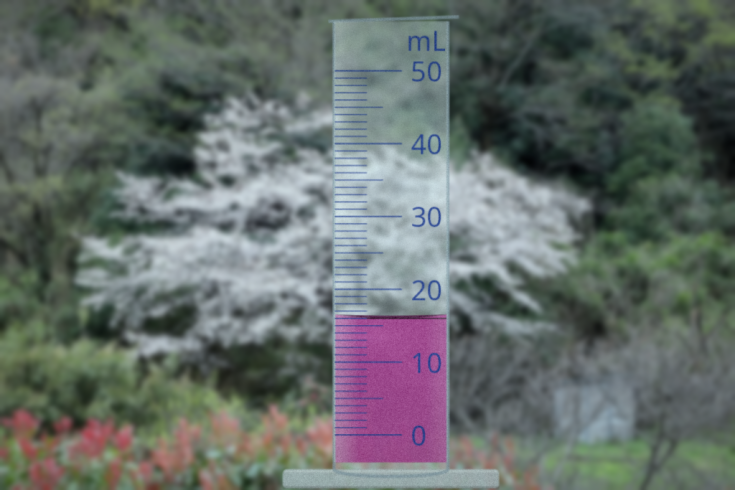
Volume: 16; mL
